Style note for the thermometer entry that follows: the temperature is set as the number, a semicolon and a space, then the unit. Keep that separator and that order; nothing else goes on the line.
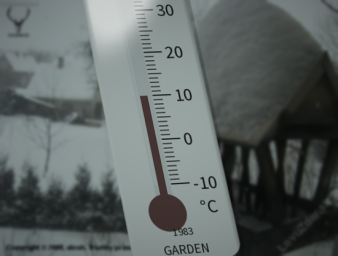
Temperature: 10; °C
